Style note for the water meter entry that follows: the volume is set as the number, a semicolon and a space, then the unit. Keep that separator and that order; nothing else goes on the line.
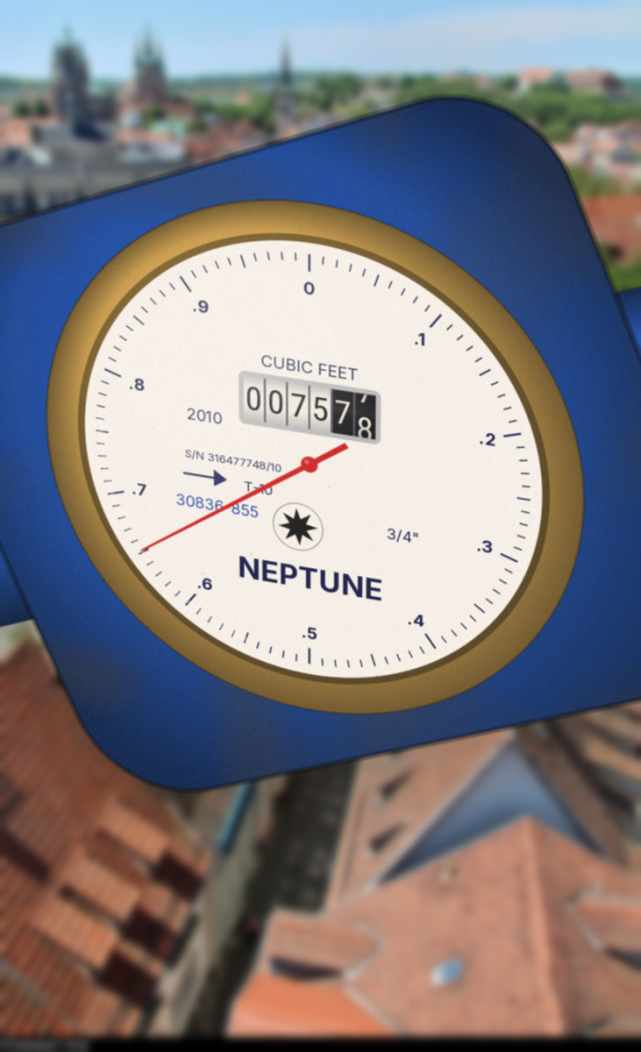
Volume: 7577.65; ft³
